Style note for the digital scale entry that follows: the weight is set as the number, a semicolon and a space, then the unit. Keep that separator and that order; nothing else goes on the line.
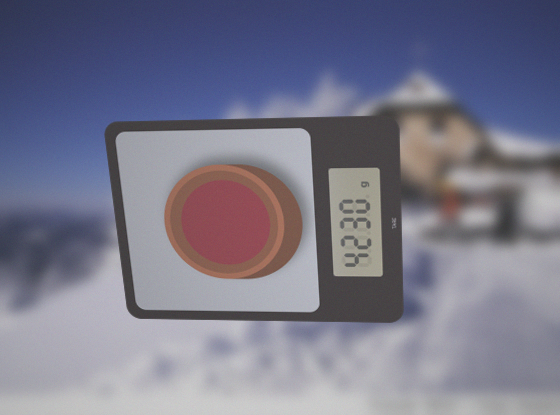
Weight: 4230; g
